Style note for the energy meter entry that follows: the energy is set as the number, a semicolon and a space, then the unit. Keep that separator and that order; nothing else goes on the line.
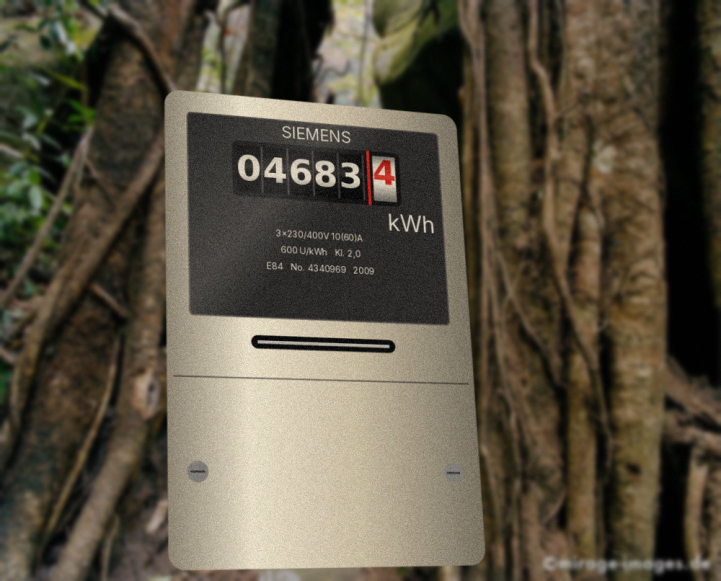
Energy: 4683.4; kWh
